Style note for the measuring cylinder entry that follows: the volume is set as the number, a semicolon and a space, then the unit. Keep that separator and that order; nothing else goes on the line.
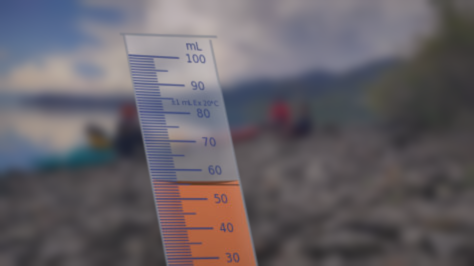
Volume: 55; mL
